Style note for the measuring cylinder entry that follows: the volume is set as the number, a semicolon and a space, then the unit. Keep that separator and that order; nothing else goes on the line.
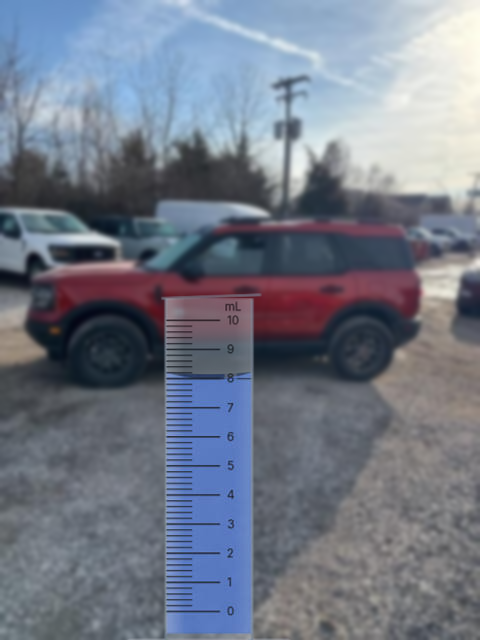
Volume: 8; mL
